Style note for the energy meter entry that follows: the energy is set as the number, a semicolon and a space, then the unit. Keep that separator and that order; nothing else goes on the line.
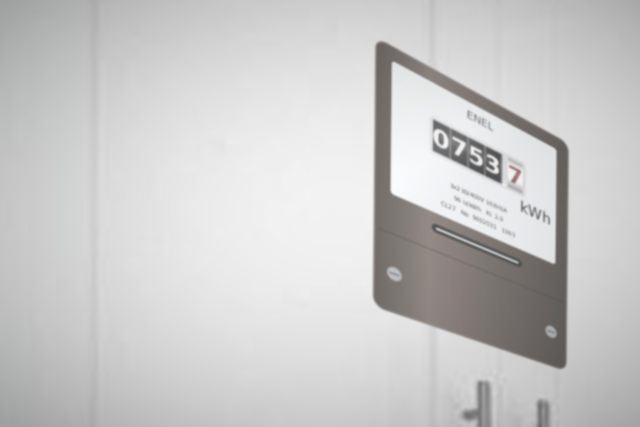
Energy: 753.7; kWh
